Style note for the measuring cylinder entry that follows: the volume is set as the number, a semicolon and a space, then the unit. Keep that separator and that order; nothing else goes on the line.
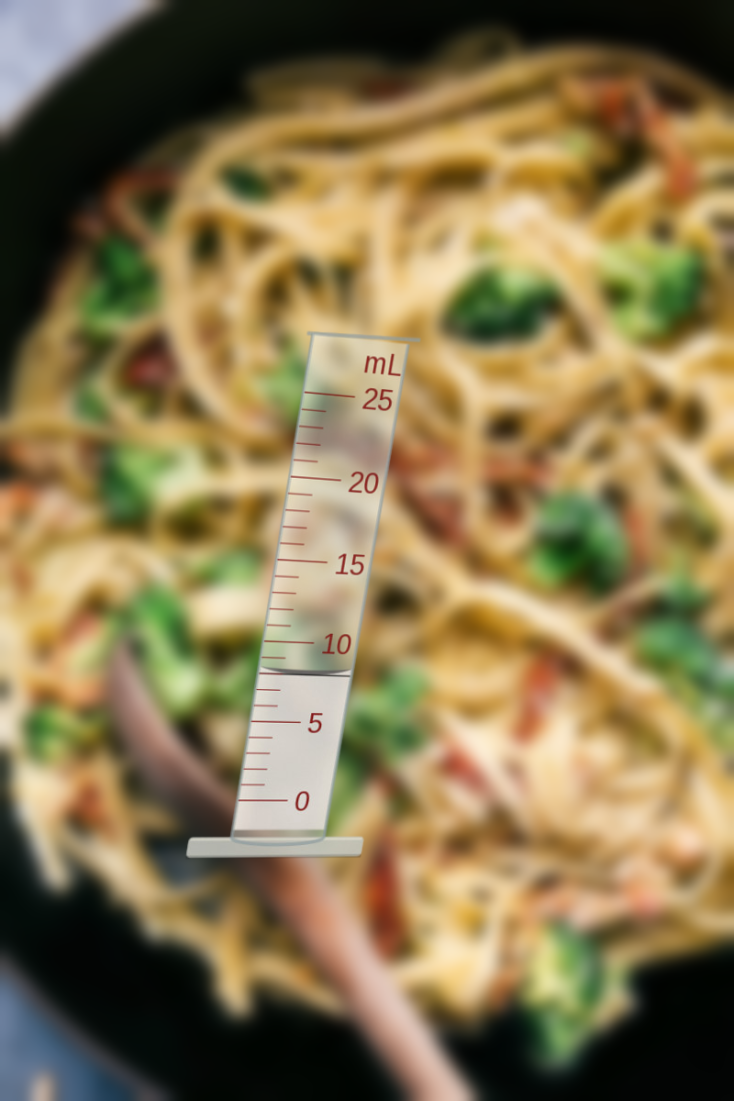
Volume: 8; mL
